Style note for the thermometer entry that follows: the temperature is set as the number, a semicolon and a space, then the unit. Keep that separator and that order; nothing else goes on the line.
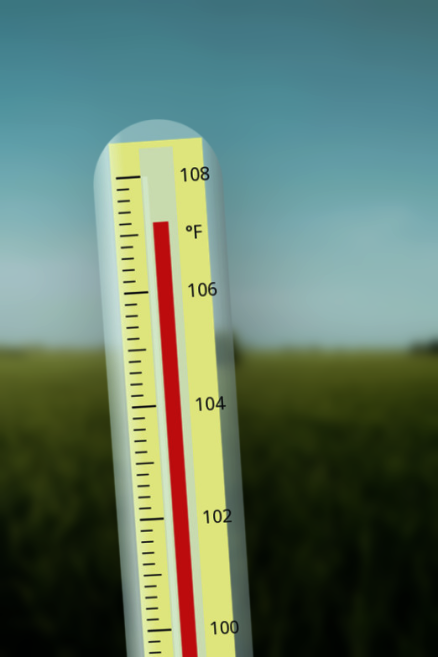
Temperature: 107.2; °F
